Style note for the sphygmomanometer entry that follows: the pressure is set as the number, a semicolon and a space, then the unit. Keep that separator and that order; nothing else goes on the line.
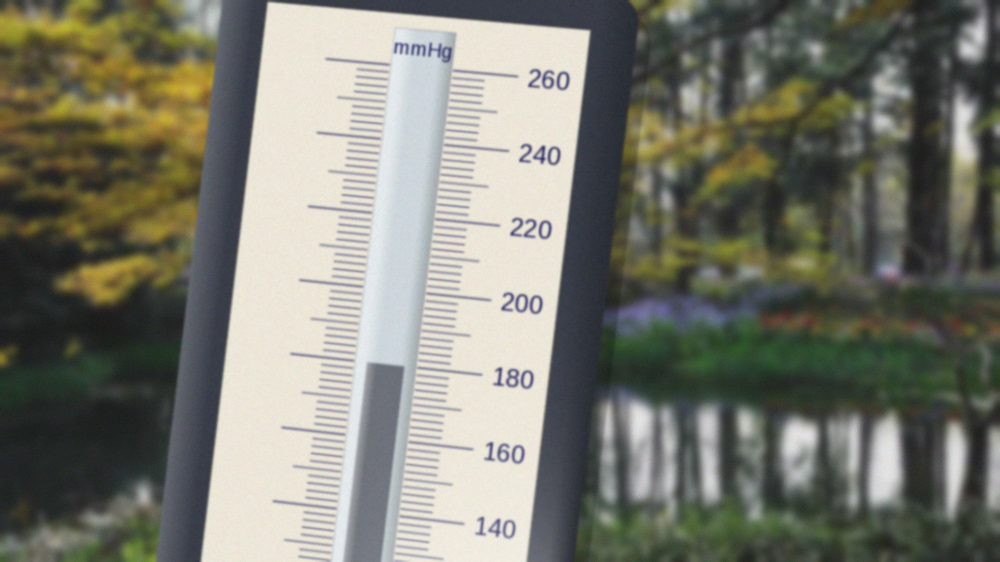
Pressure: 180; mmHg
